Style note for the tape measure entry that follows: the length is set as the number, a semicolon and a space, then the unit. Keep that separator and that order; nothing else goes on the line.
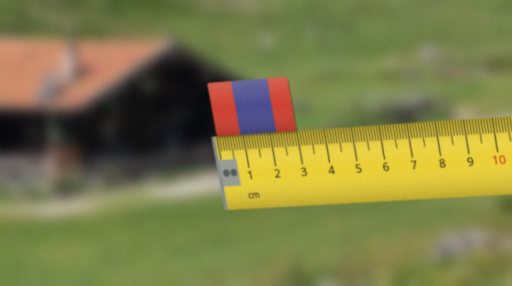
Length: 3; cm
